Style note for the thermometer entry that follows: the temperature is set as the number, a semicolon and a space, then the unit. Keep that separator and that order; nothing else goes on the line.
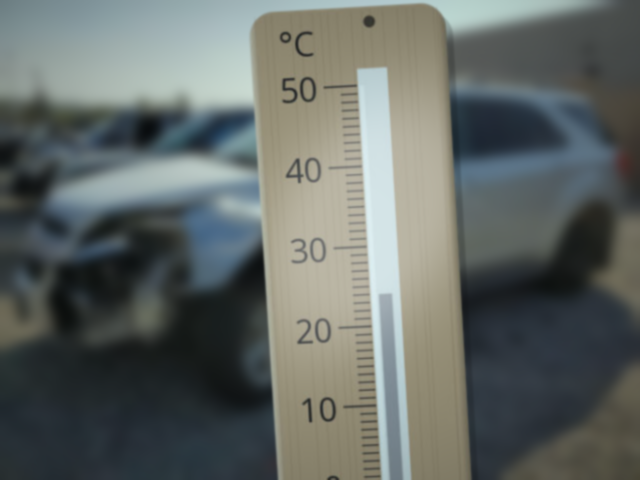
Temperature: 24; °C
